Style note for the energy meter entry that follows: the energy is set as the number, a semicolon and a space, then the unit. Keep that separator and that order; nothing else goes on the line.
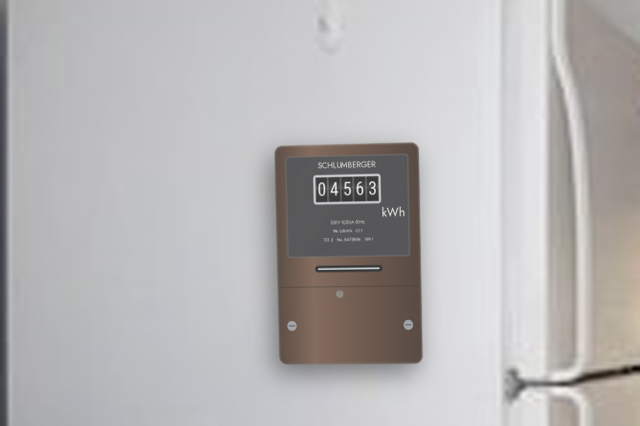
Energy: 4563; kWh
